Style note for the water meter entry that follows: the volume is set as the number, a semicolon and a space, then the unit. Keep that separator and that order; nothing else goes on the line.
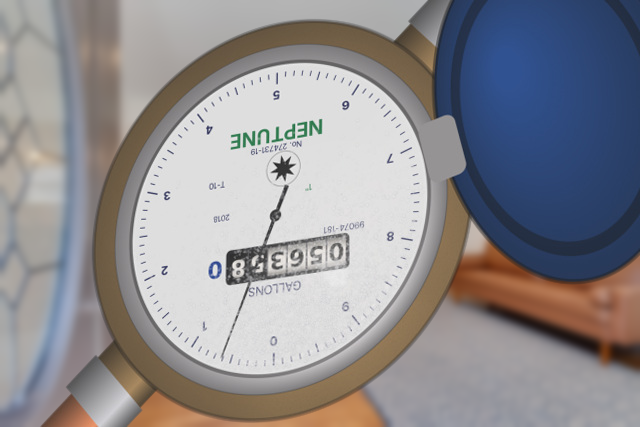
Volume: 563580.6; gal
